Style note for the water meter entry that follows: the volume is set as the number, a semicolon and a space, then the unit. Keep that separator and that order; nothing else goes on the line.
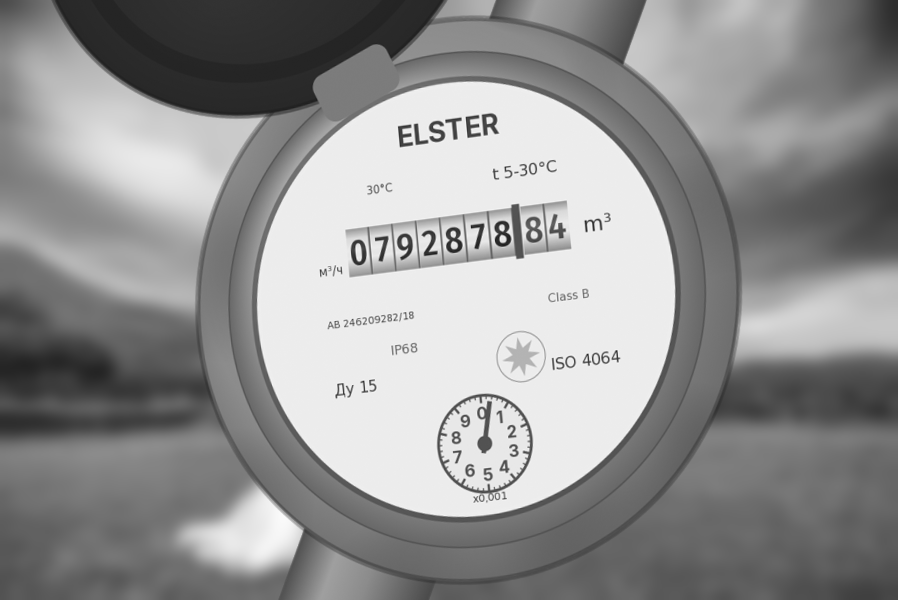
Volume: 792878.840; m³
